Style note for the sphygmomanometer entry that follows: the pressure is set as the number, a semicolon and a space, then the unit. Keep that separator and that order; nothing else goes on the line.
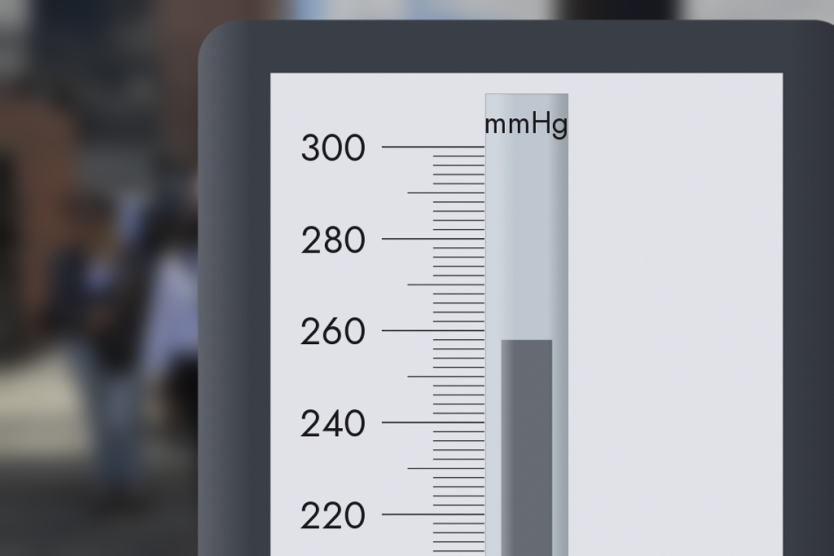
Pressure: 258; mmHg
